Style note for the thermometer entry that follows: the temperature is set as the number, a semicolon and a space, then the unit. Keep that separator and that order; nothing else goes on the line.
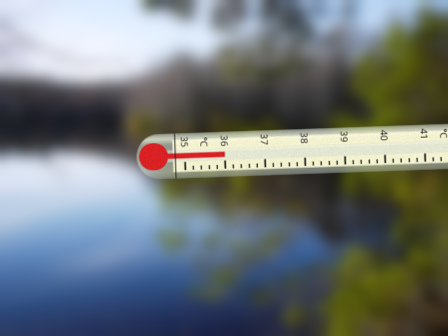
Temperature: 36; °C
